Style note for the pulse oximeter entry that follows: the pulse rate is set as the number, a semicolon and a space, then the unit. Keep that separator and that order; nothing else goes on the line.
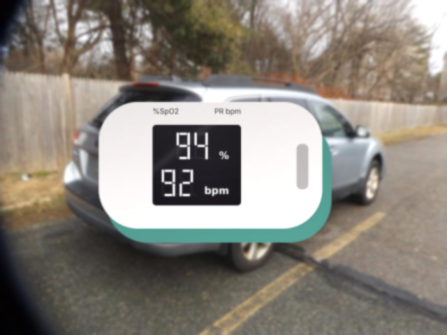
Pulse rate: 92; bpm
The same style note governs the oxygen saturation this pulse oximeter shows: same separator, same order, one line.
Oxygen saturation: 94; %
